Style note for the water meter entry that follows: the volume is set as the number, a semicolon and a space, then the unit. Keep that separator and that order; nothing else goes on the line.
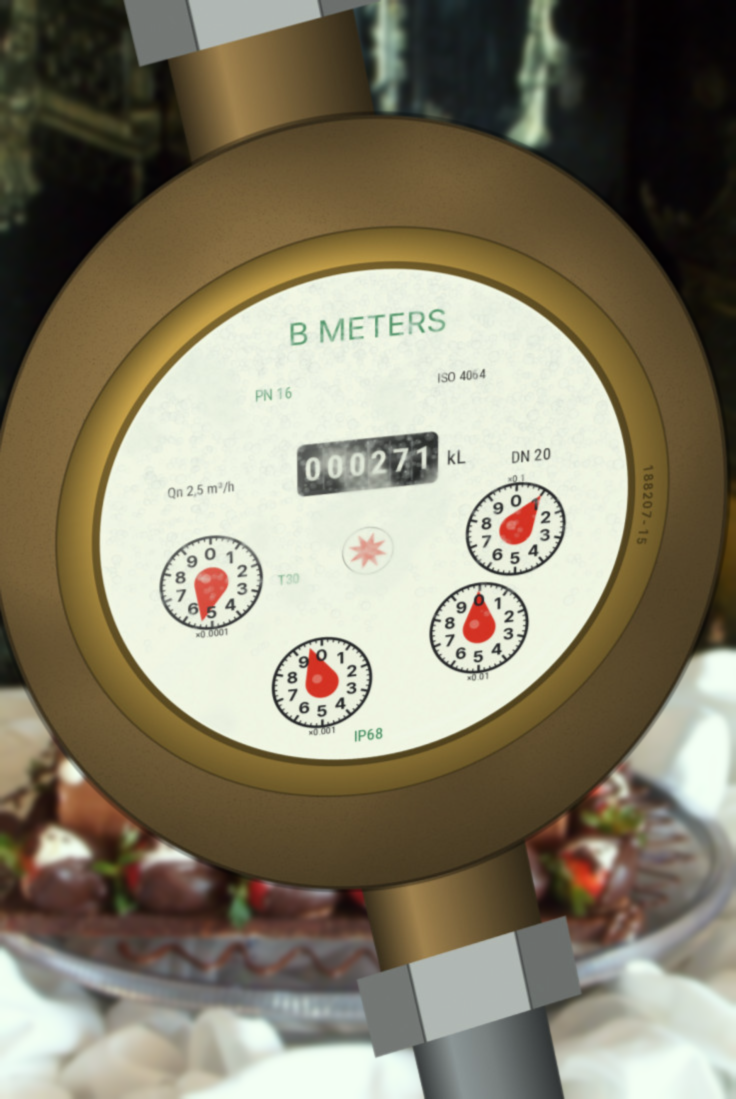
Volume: 271.0995; kL
